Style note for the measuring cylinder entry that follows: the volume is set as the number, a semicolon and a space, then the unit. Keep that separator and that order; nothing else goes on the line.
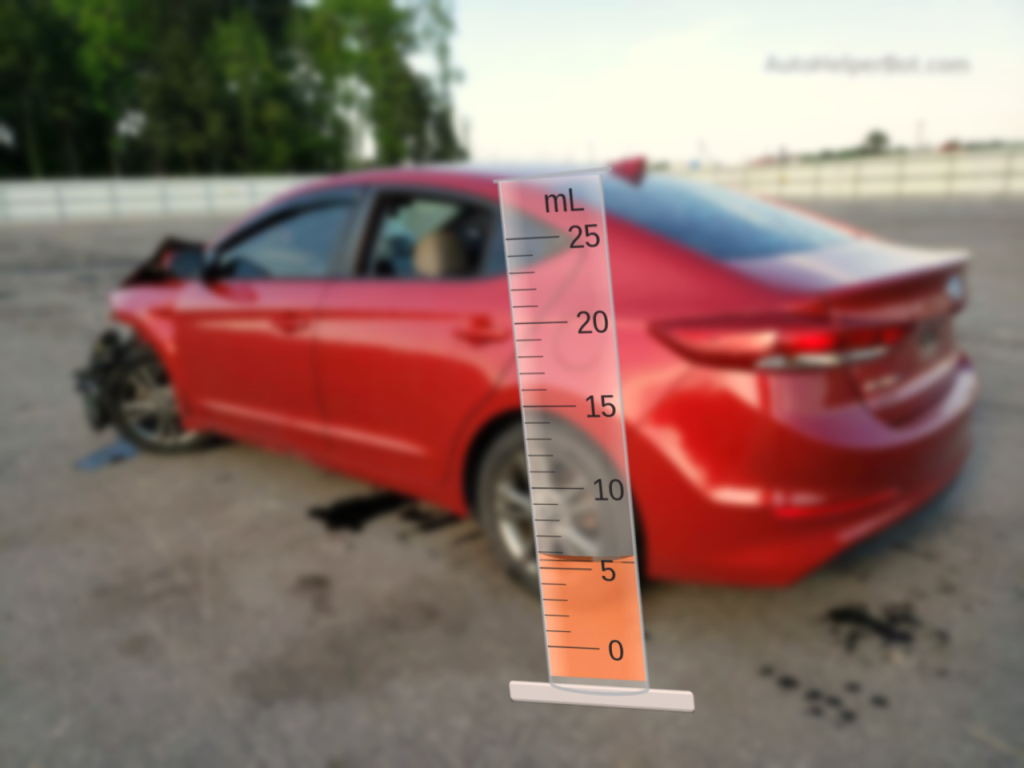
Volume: 5.5; mL
